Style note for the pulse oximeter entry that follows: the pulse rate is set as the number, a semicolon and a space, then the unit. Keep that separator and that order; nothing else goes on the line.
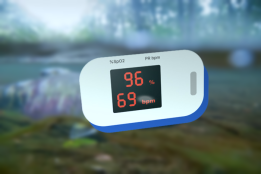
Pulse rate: 69; bpm
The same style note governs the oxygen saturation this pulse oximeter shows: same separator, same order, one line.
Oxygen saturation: 96; %
